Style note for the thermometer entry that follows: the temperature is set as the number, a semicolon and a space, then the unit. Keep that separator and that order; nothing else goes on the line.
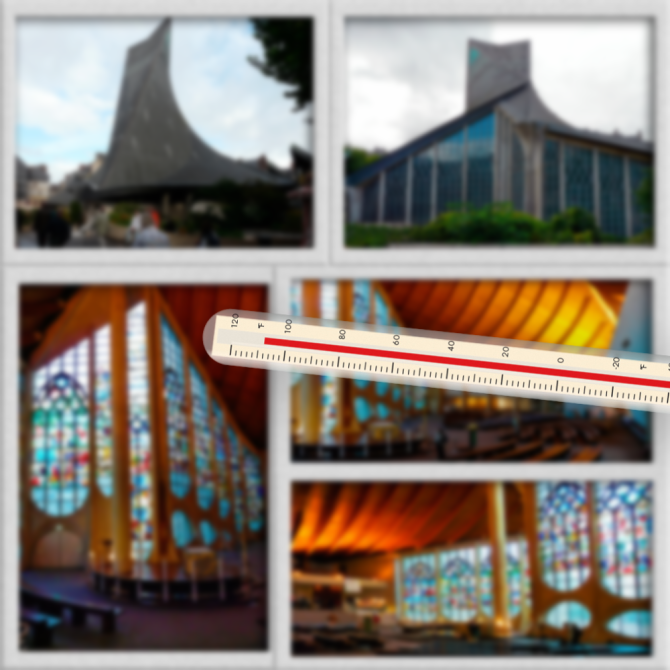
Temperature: 108; °F
